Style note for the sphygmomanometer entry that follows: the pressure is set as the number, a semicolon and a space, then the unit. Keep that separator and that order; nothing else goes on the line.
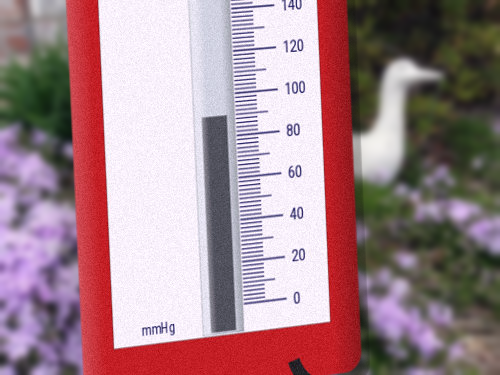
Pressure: 90; mmHg
